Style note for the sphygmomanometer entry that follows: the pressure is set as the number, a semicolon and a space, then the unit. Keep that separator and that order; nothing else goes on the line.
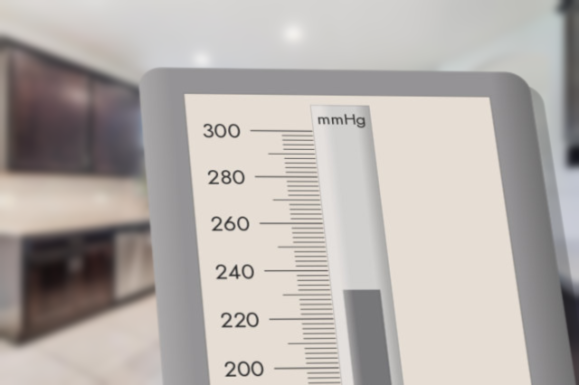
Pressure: 232; mmHg
